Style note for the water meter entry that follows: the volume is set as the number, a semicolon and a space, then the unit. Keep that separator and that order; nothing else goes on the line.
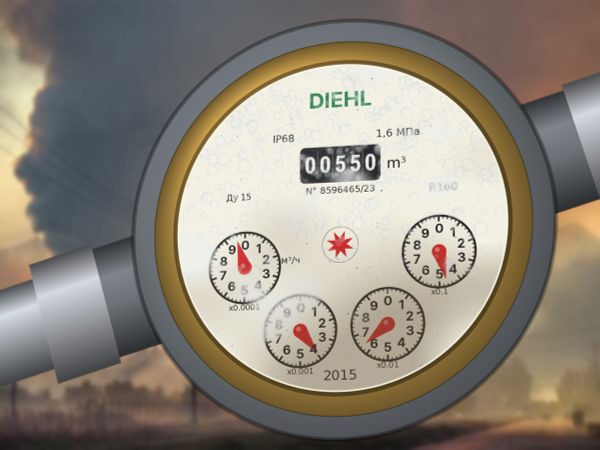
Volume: 550.4639; m³
